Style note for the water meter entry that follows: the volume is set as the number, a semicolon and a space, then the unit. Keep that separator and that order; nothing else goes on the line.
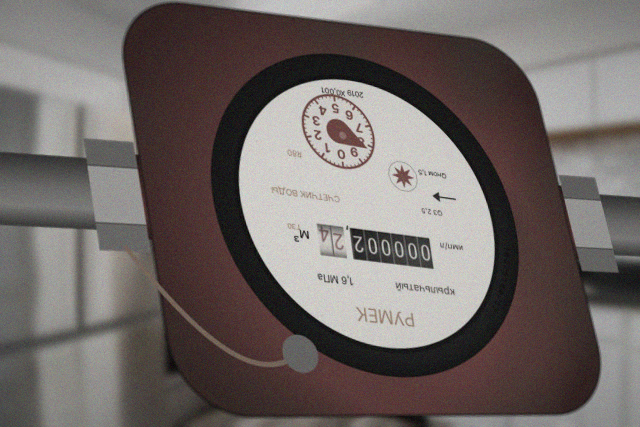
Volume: 2.238; m³
